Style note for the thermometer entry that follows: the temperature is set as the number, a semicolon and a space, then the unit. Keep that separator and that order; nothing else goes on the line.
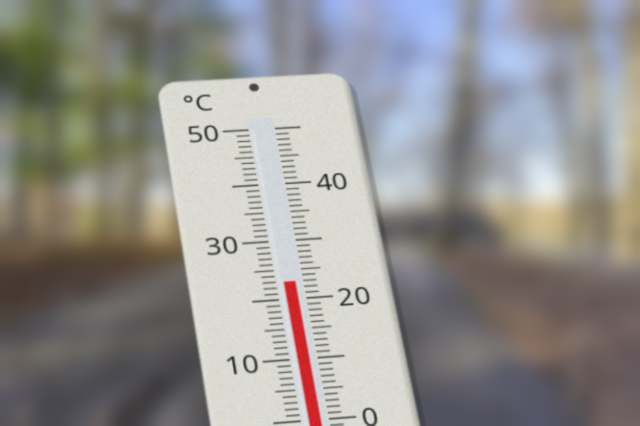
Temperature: 23; °C
